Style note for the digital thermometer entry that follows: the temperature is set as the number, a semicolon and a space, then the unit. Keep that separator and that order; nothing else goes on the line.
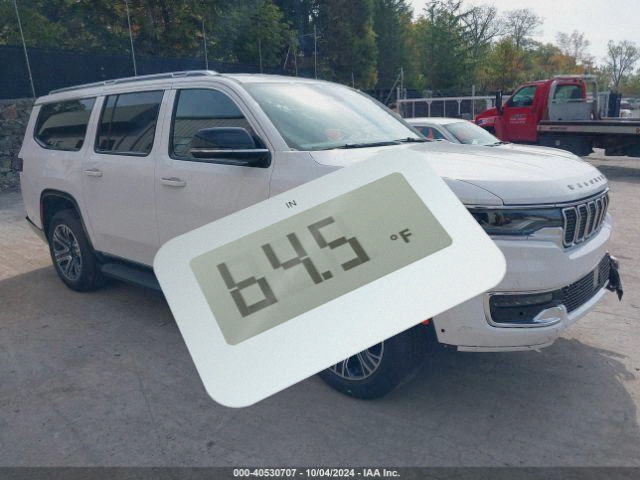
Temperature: 64.5; °F
